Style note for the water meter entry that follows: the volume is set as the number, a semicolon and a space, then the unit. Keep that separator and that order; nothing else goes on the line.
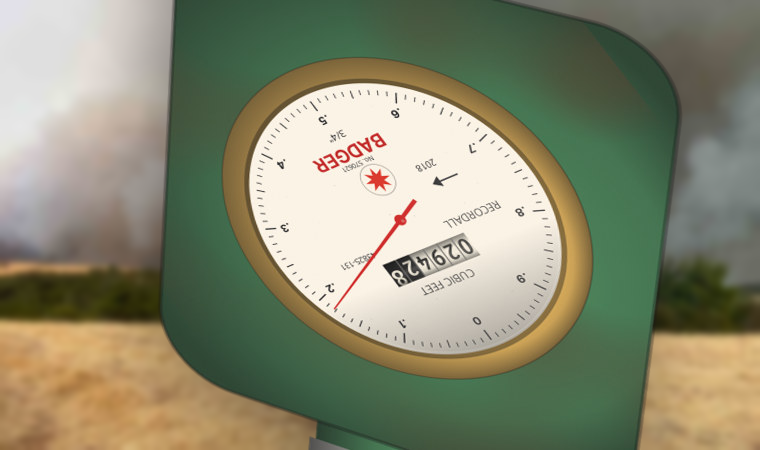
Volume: 29428.18; ft³
